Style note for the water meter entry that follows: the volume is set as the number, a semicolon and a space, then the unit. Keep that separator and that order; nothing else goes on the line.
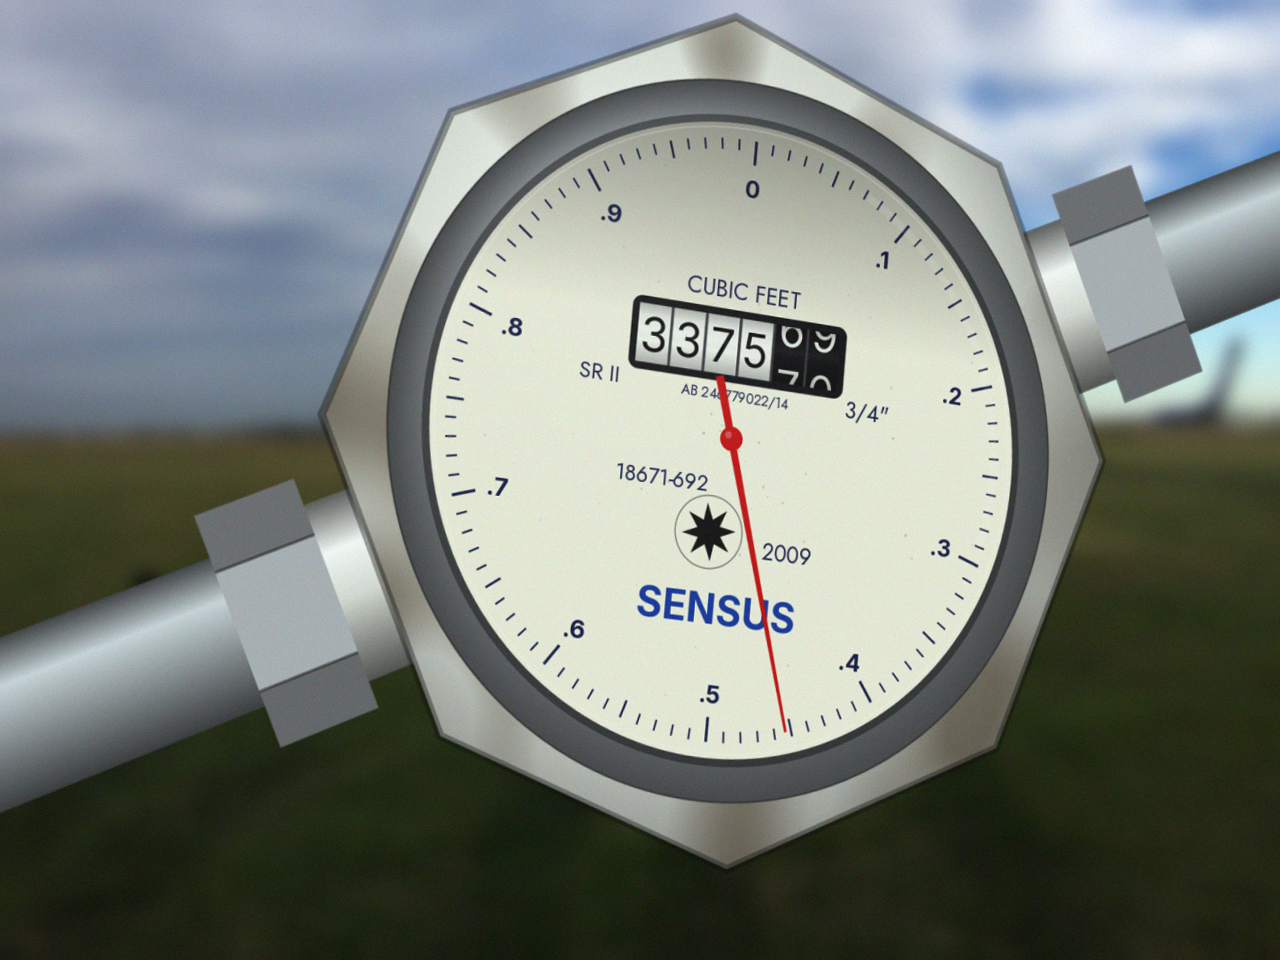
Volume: 337569.45; ft³
